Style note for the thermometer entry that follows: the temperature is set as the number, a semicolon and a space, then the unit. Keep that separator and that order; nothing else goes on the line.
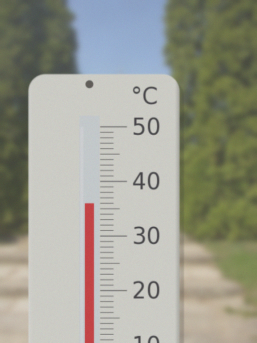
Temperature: 36; °C
